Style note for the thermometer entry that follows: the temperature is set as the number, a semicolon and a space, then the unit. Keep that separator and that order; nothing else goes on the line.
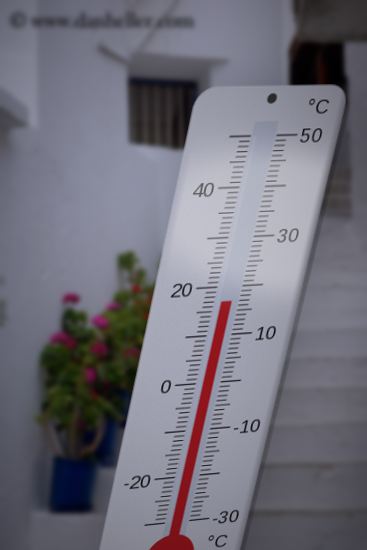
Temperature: 17; °C
